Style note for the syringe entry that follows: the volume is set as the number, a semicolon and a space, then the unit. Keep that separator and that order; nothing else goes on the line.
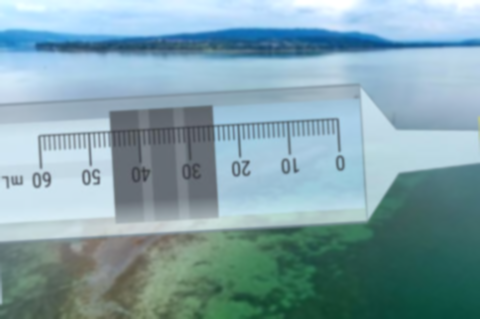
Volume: 25; mL
